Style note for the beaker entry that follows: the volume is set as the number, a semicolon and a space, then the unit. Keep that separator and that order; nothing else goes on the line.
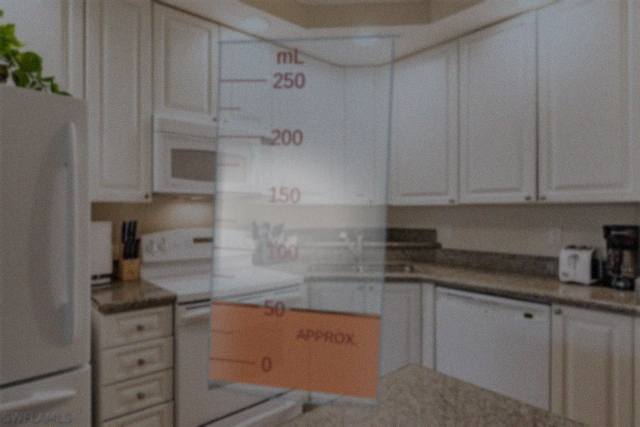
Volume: 50; mL
